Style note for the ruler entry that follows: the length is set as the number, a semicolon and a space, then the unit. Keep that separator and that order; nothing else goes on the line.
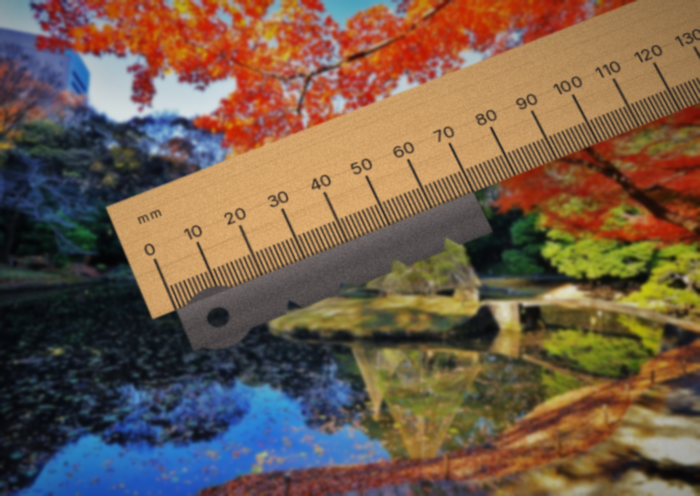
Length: 70; mm
